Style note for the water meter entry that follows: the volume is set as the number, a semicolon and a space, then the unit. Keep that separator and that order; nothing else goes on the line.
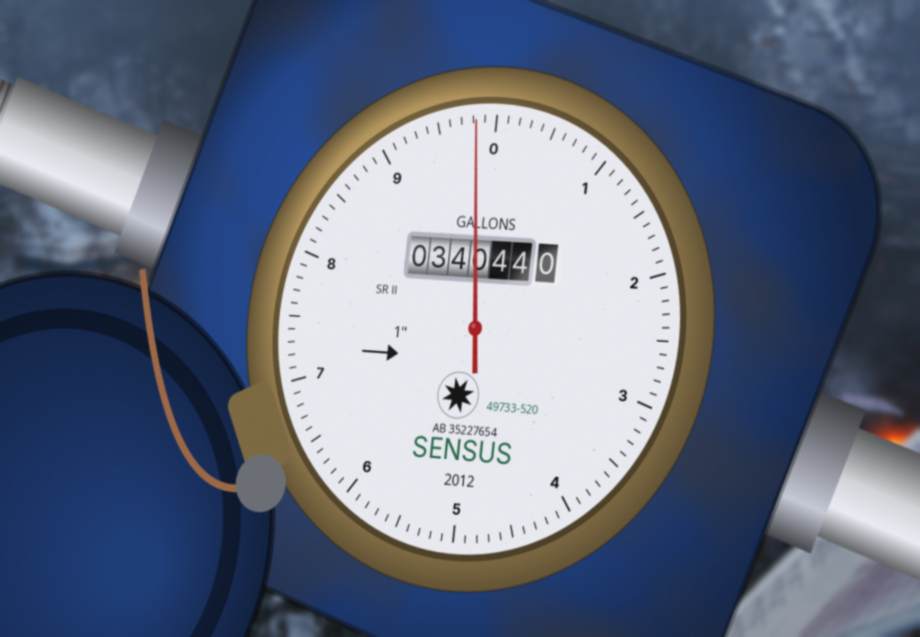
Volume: 340439.8; gal
